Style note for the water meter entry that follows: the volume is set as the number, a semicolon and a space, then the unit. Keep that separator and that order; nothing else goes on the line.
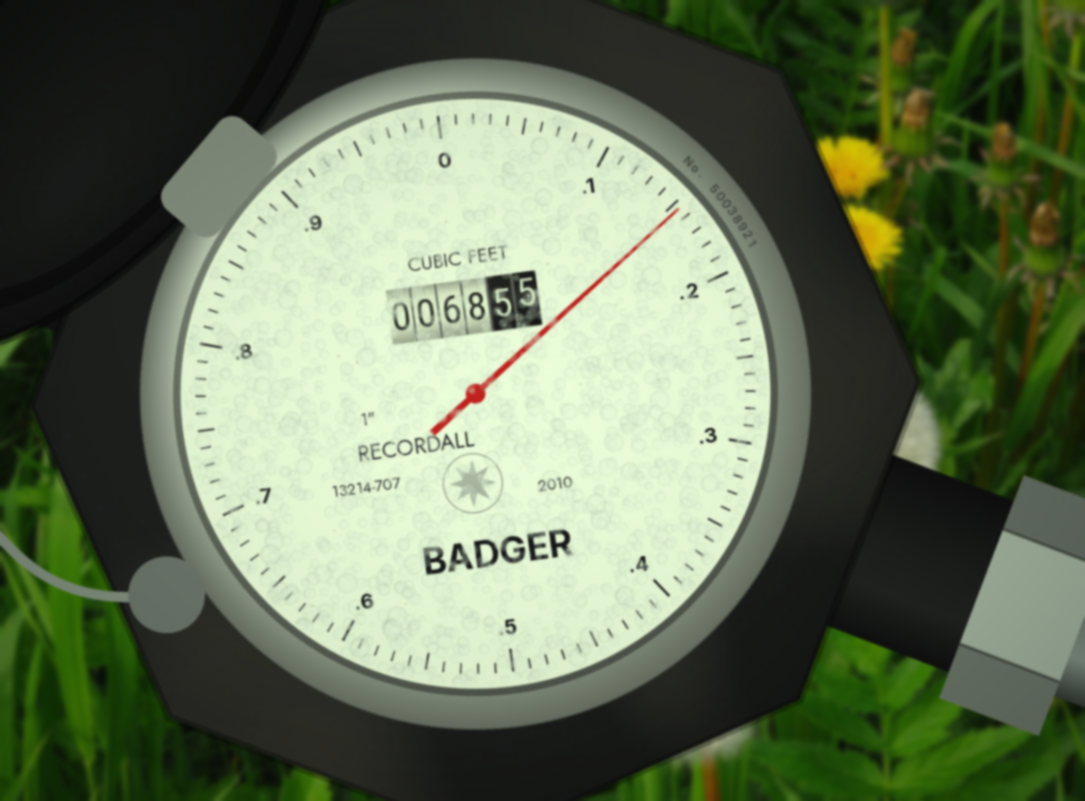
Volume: 6855.15; ft³
